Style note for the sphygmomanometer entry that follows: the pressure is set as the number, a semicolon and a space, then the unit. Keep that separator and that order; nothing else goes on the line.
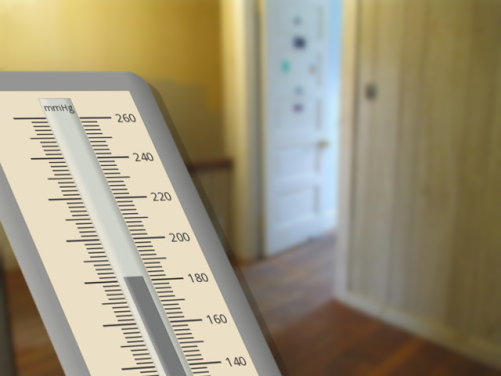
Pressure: 182; mmHg
